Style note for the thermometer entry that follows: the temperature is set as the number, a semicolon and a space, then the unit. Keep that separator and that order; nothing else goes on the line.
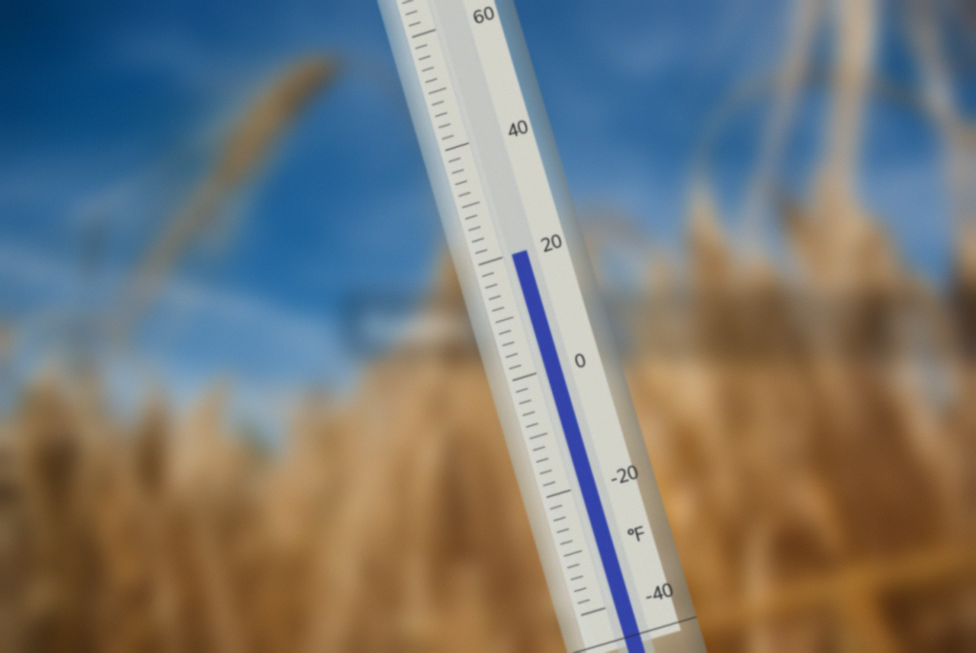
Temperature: 20; °F
